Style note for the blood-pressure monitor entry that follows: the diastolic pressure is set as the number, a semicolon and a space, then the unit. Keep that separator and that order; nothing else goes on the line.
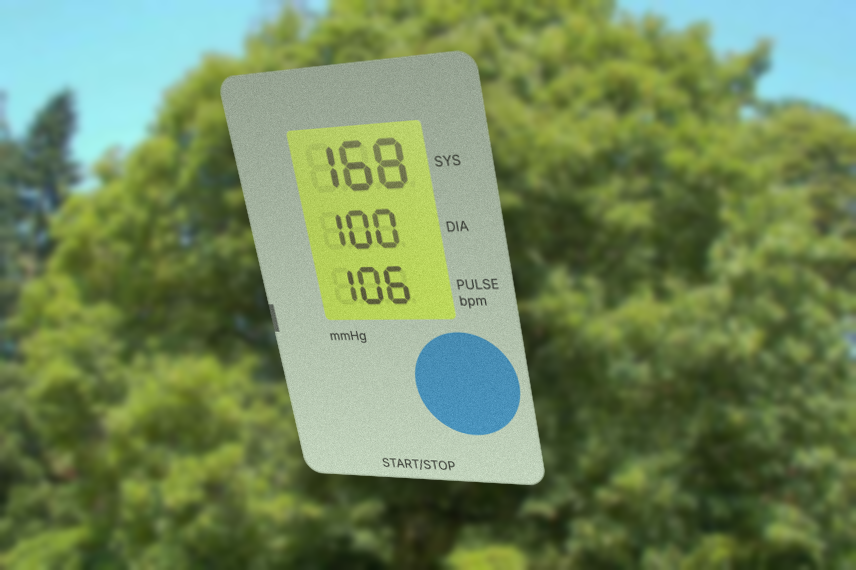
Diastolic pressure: 100; mmHg
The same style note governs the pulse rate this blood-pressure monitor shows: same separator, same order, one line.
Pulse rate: 106; bpm
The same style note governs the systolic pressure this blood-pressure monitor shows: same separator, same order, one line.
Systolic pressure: 168; mmHg
